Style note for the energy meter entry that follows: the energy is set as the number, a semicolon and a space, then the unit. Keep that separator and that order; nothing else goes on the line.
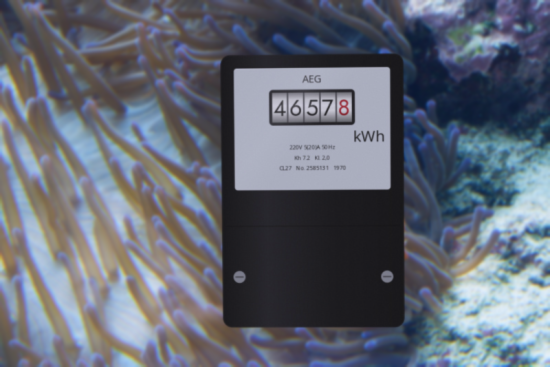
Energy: 4657.8; kWh
